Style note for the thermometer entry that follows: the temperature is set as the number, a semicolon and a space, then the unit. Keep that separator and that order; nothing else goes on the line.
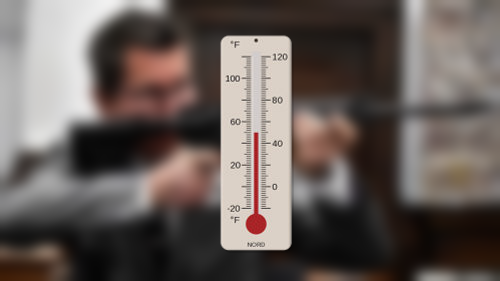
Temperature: 50; °F
